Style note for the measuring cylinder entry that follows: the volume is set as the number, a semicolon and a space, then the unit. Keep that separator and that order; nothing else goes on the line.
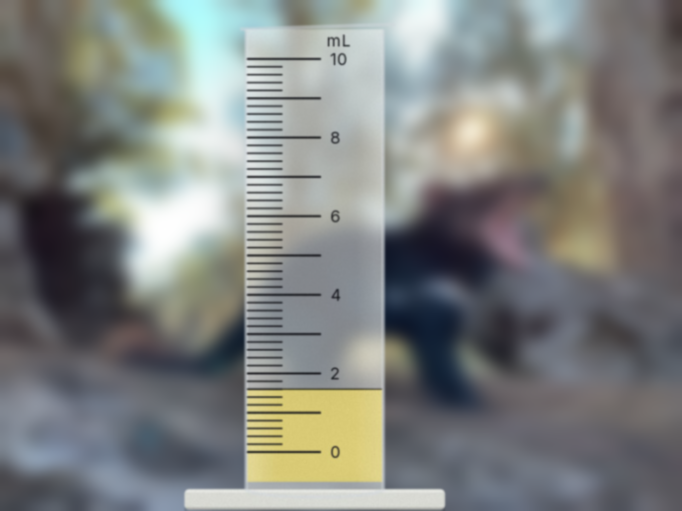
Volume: 1.6; mL
